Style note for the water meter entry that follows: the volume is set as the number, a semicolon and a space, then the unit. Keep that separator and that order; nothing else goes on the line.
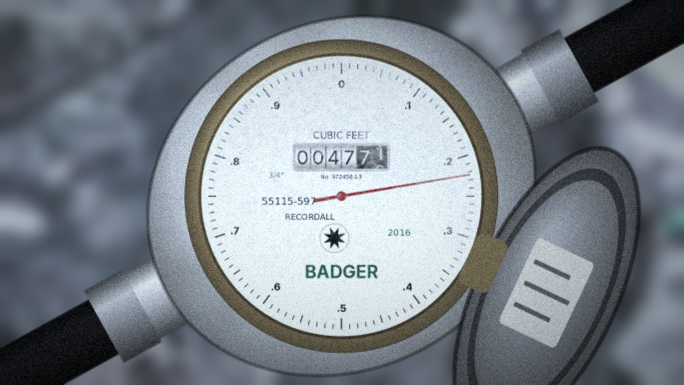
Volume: 4771.22; ft³
